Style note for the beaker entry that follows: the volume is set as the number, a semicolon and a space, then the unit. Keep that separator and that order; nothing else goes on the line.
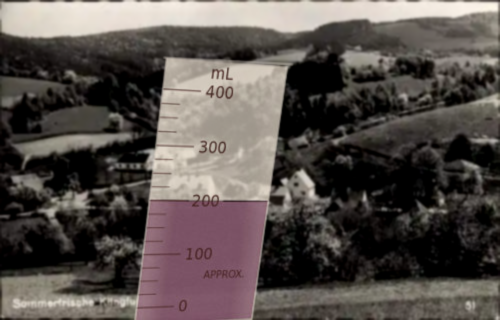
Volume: 200; mL
